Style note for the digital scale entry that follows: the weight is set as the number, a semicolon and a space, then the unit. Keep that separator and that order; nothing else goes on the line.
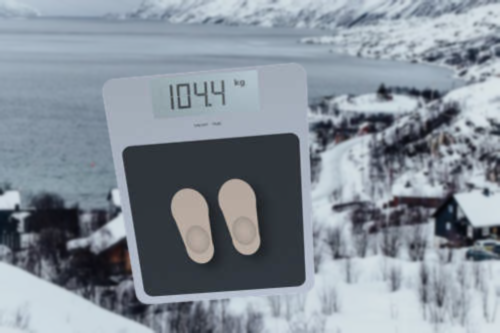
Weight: 104.4; kg
